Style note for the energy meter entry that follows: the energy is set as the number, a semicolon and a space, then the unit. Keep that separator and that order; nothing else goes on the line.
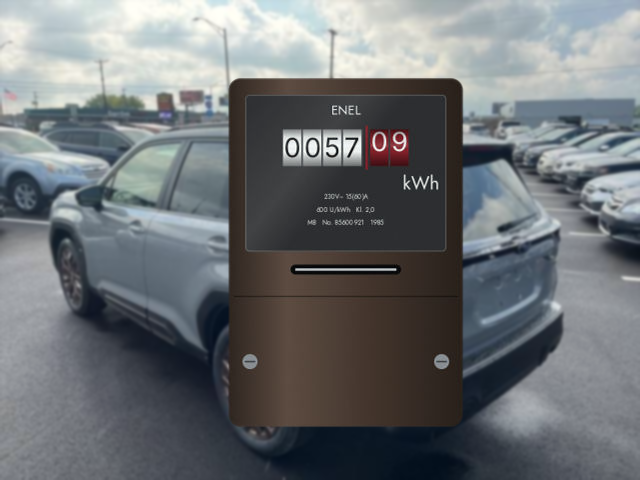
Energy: 57.09; kWh
